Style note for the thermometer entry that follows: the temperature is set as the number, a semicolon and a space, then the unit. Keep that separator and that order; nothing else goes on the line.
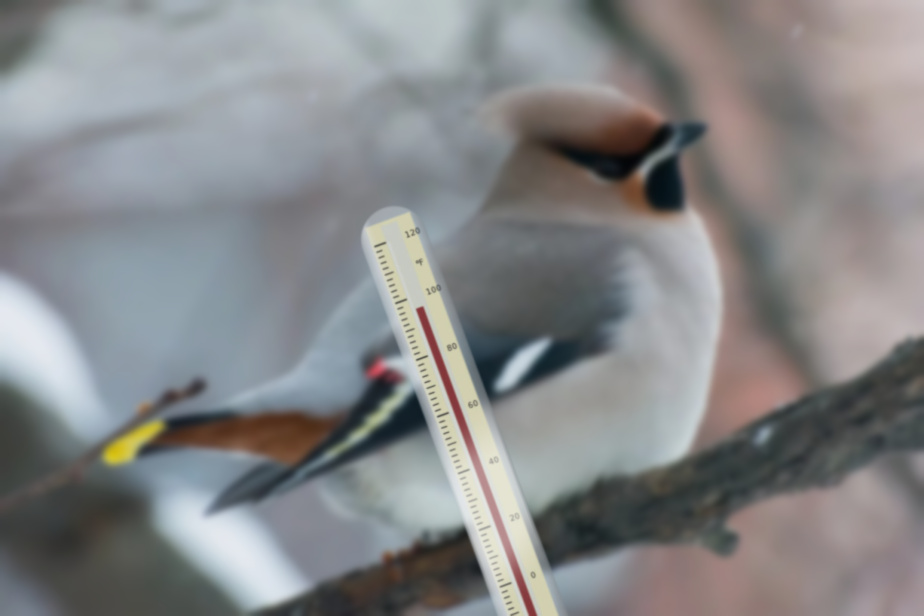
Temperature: 96; °F
